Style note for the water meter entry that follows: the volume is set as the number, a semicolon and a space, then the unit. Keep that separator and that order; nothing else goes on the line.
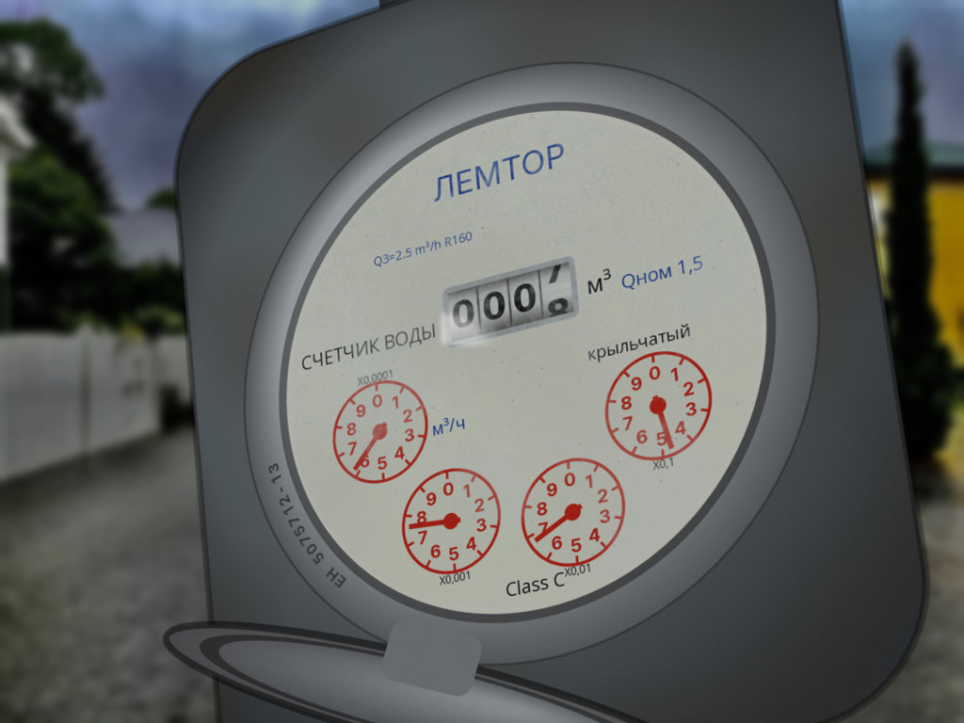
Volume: 7.4676; m³
